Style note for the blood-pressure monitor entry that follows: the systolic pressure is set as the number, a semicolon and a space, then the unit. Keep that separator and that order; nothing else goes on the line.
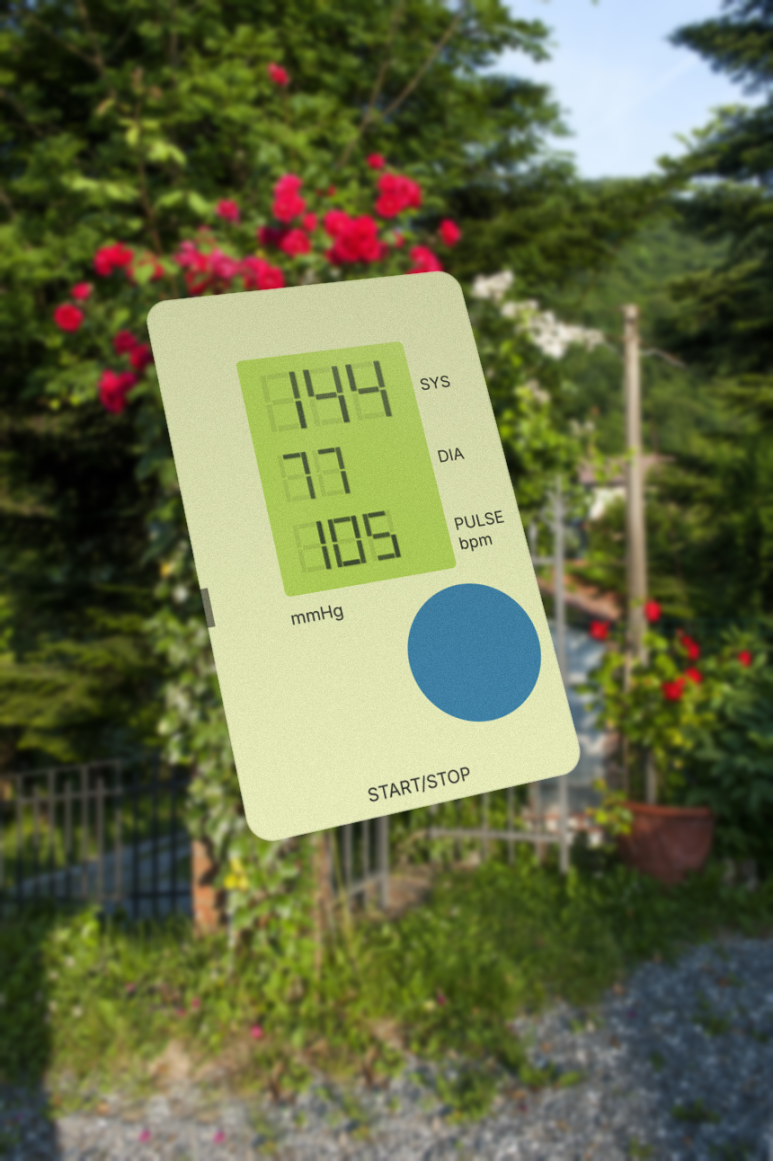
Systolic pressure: 144; mmHg
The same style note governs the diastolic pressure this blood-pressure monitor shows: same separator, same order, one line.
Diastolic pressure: 77; mmHg
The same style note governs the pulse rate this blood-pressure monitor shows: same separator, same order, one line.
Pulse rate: 105; bpm
